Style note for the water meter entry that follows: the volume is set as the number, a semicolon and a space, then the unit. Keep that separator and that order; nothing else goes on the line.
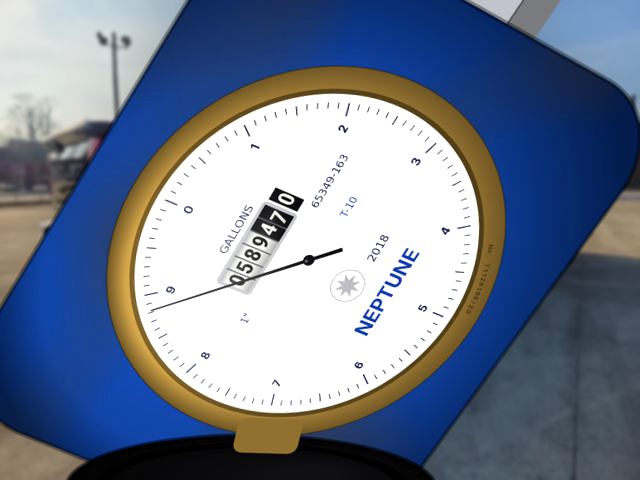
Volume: 589468.8; gal
